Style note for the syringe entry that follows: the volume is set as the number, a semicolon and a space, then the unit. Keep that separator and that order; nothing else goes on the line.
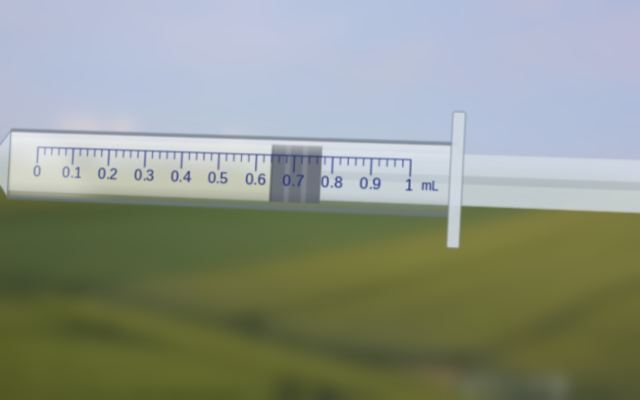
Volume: 0.64; mL
